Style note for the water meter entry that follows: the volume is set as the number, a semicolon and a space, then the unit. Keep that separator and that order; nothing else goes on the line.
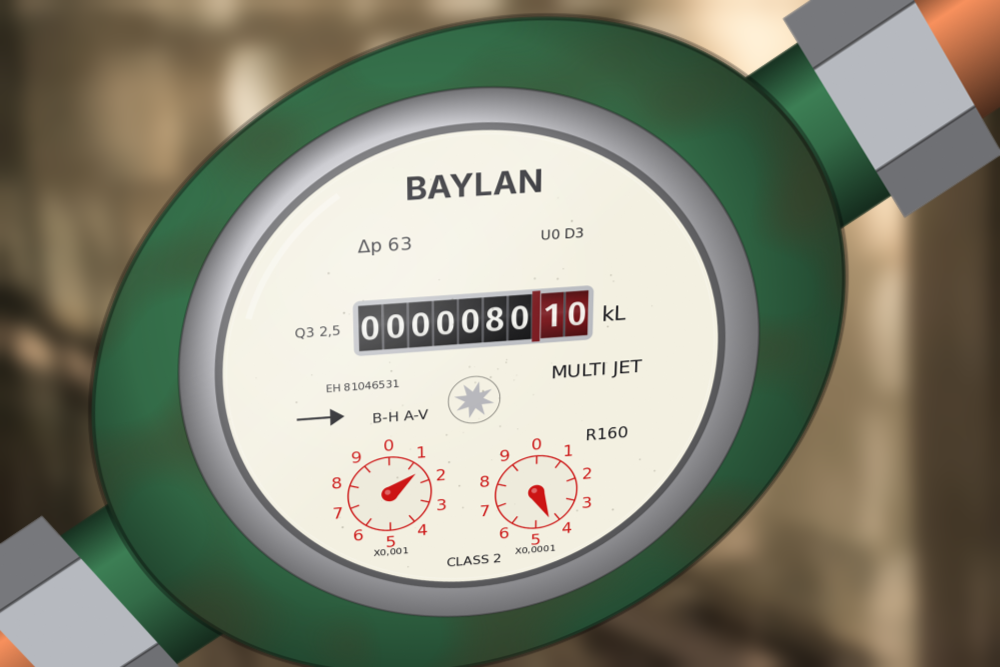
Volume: 80.1014; kL
